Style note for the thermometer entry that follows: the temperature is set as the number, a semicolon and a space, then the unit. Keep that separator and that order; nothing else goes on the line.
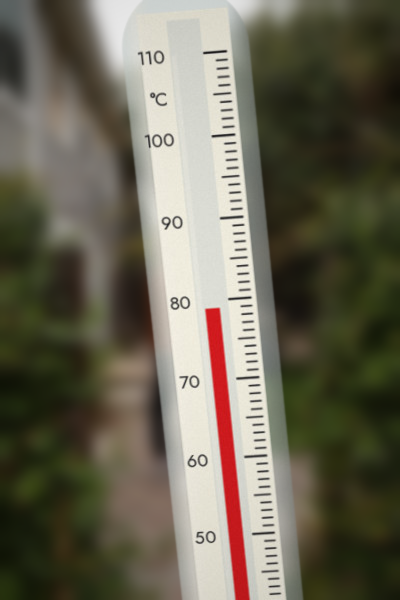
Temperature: 79; °C
